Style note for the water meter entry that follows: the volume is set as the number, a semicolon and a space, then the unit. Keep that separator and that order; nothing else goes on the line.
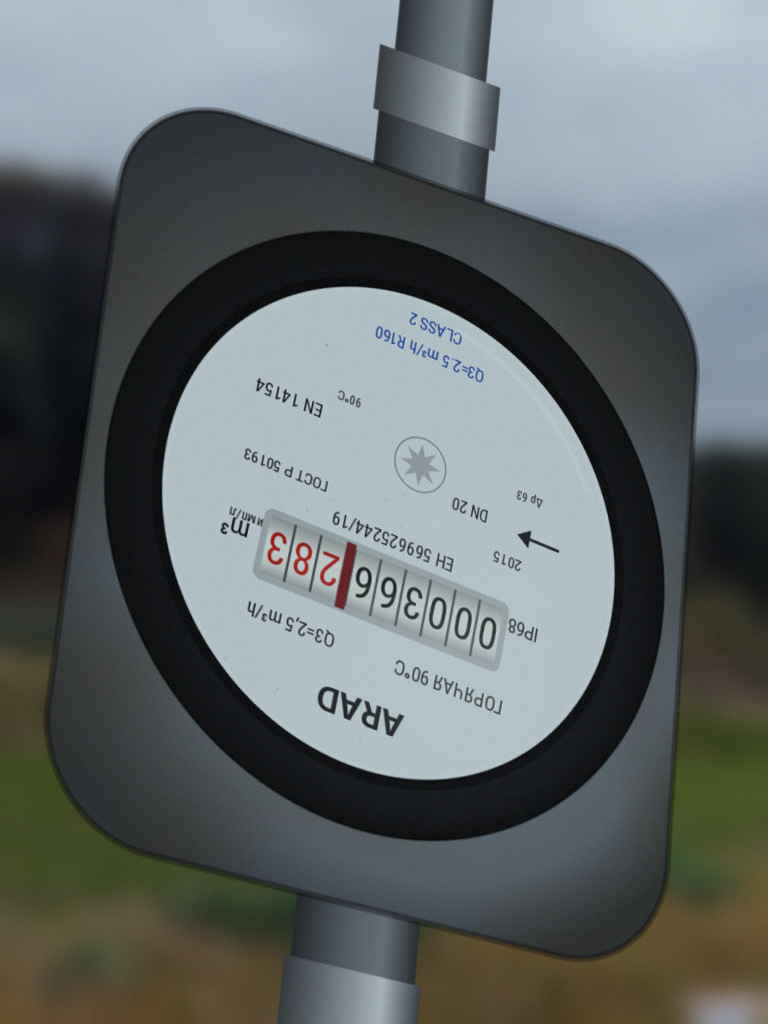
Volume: 366.283; m³
